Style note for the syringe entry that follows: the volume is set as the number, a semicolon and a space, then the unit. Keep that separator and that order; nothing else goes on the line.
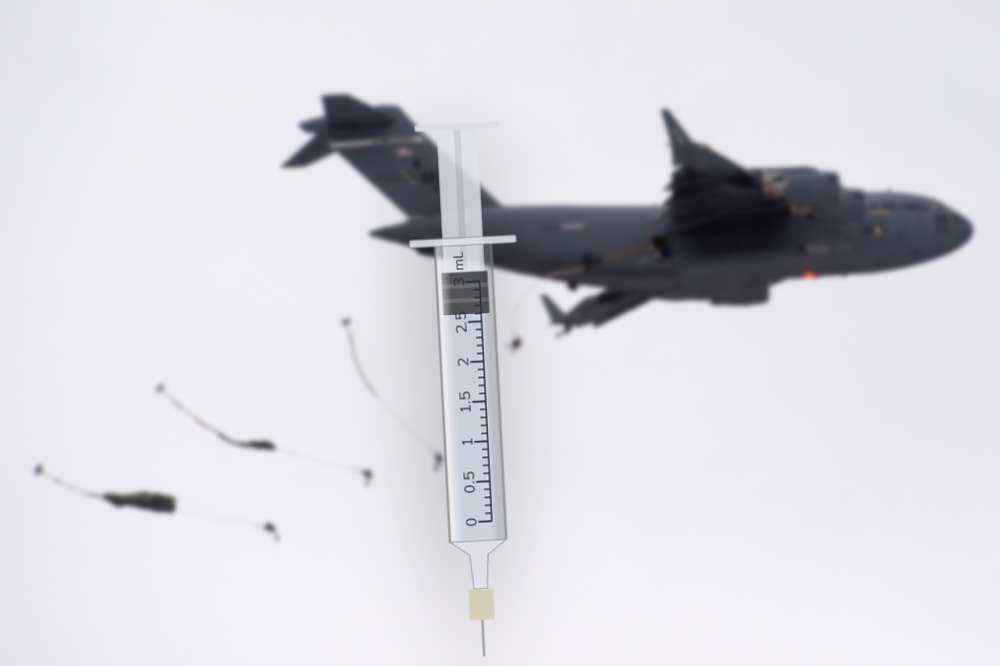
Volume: 2.6; mL
